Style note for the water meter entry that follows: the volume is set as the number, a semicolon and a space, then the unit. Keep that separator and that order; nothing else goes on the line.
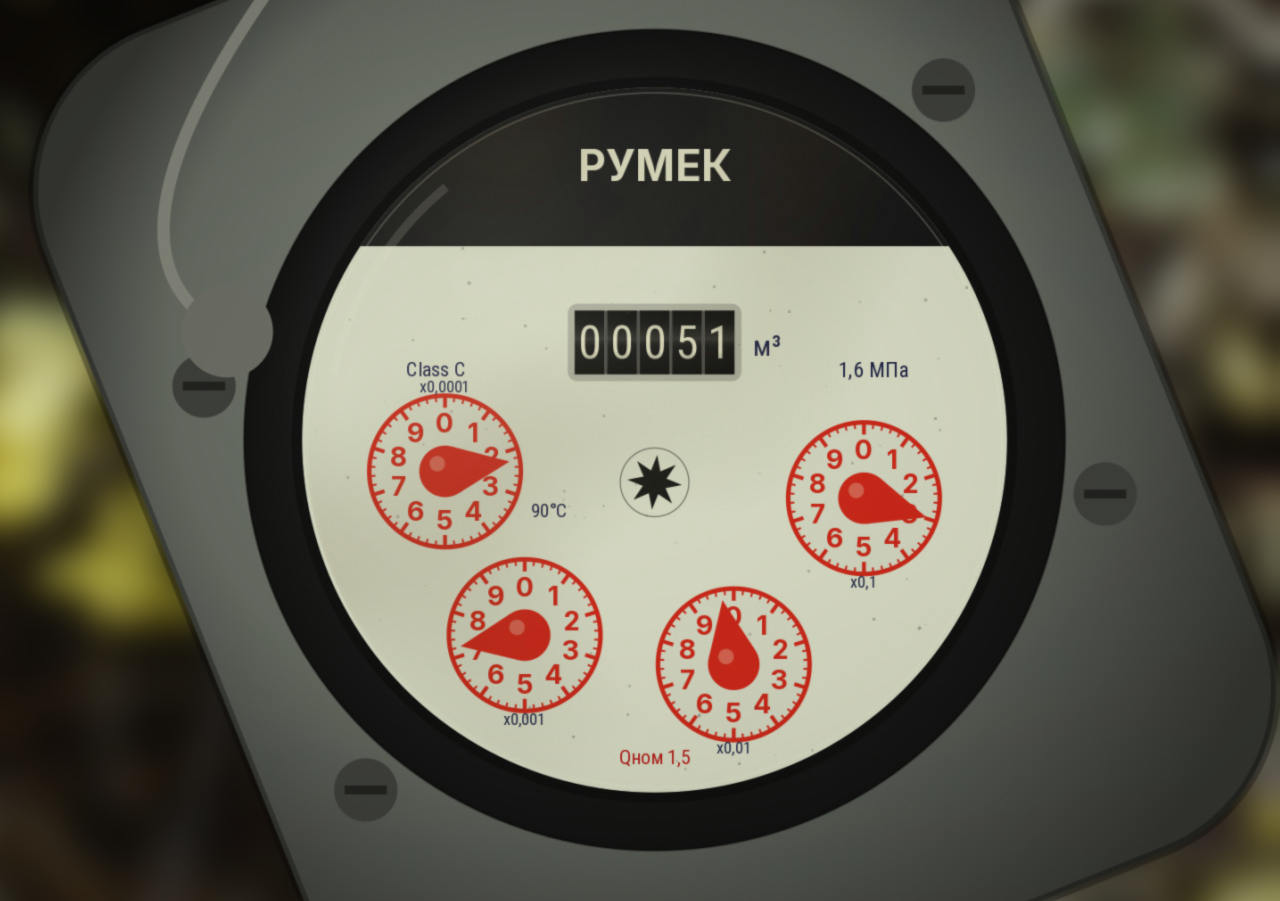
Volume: 51.2972; m³
